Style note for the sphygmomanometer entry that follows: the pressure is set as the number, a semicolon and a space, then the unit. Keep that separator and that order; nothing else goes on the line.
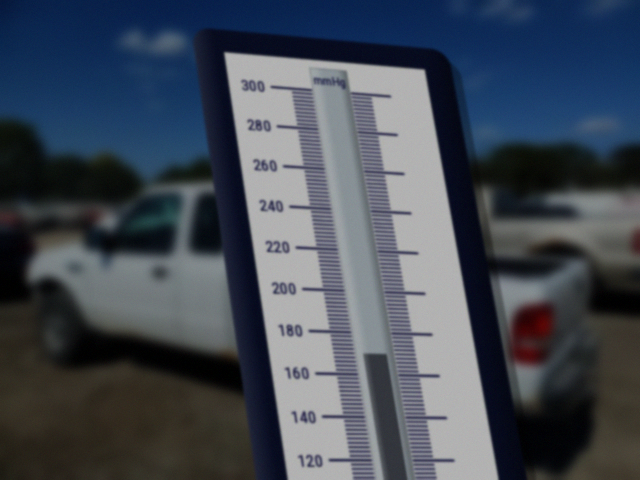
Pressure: 170; mmHg
